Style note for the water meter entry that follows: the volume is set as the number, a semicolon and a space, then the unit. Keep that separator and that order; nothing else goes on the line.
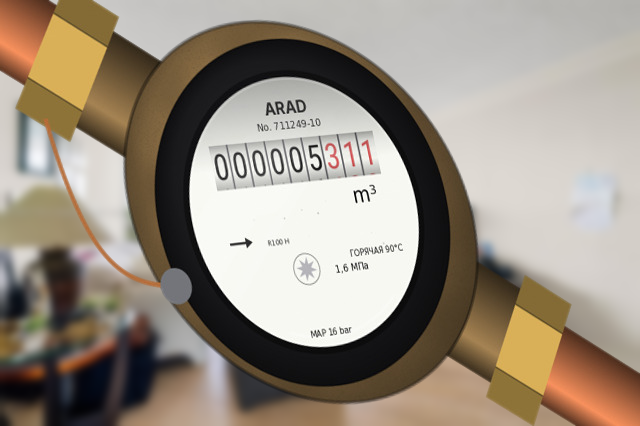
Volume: 5.311; m³
